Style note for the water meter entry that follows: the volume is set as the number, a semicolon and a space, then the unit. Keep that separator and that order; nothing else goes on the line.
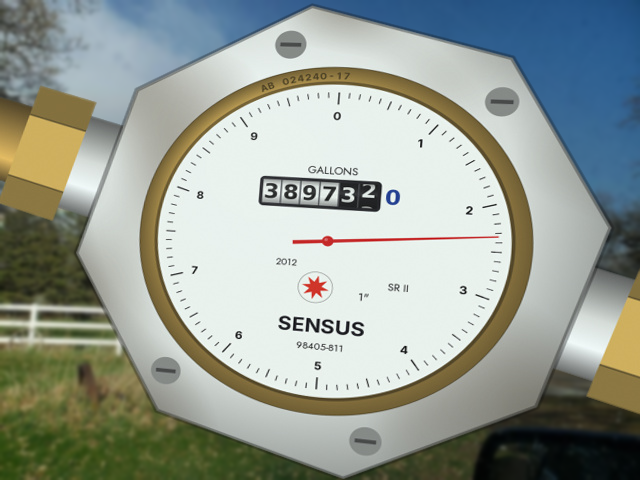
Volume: 3897322.3; gal
